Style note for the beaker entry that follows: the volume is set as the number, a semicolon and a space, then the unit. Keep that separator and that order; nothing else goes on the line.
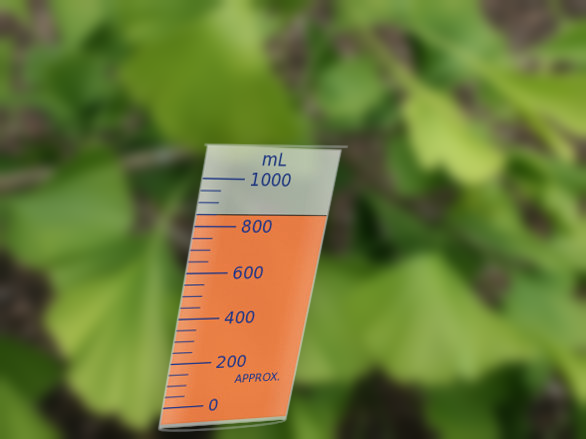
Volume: 850; mL
